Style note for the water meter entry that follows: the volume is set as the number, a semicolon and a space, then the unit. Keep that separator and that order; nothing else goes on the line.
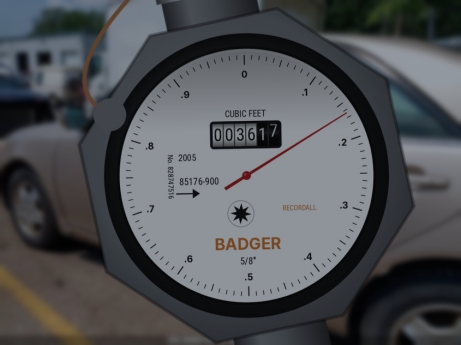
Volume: 3617.16; ft³
